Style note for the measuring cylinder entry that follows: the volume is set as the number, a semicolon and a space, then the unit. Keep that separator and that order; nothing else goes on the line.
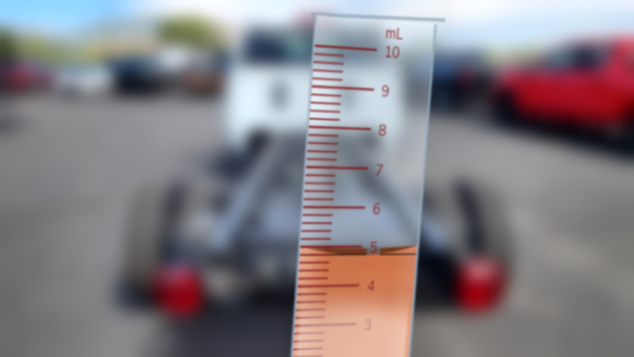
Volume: 4.8; mL
